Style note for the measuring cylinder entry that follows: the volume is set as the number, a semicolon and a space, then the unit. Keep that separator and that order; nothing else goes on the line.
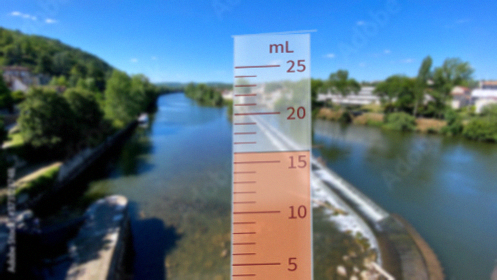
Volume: 16; mL
